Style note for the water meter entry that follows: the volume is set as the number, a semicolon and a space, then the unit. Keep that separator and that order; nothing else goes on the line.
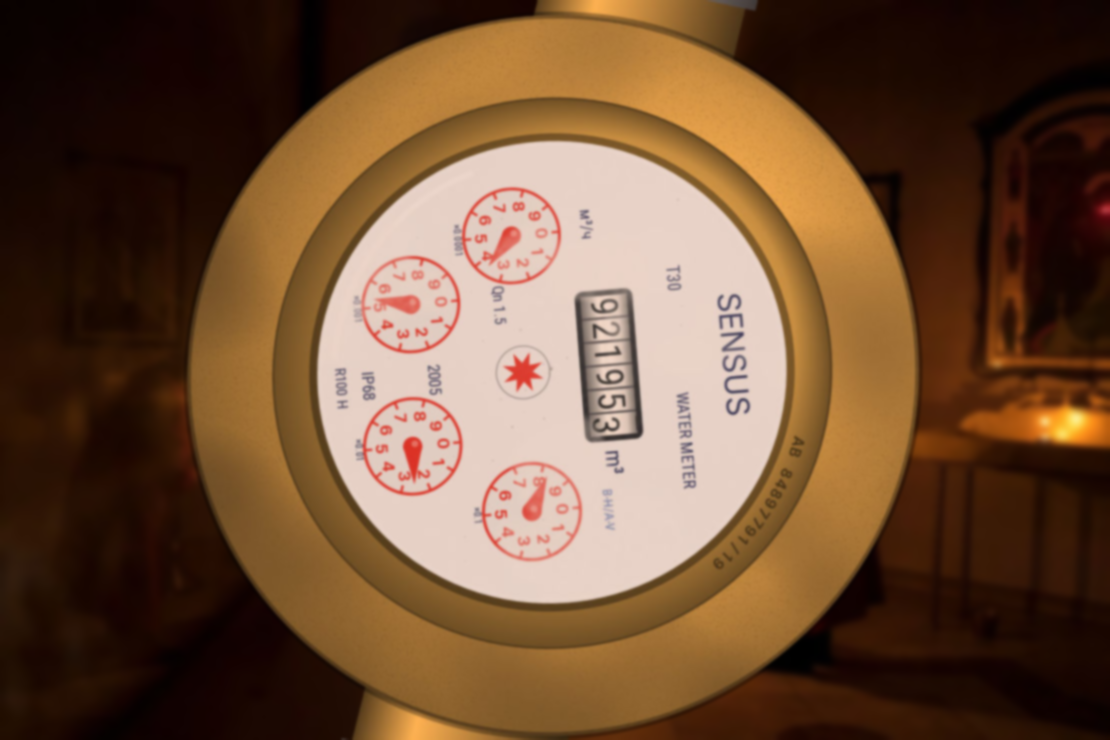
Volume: 921952.8253; m³
